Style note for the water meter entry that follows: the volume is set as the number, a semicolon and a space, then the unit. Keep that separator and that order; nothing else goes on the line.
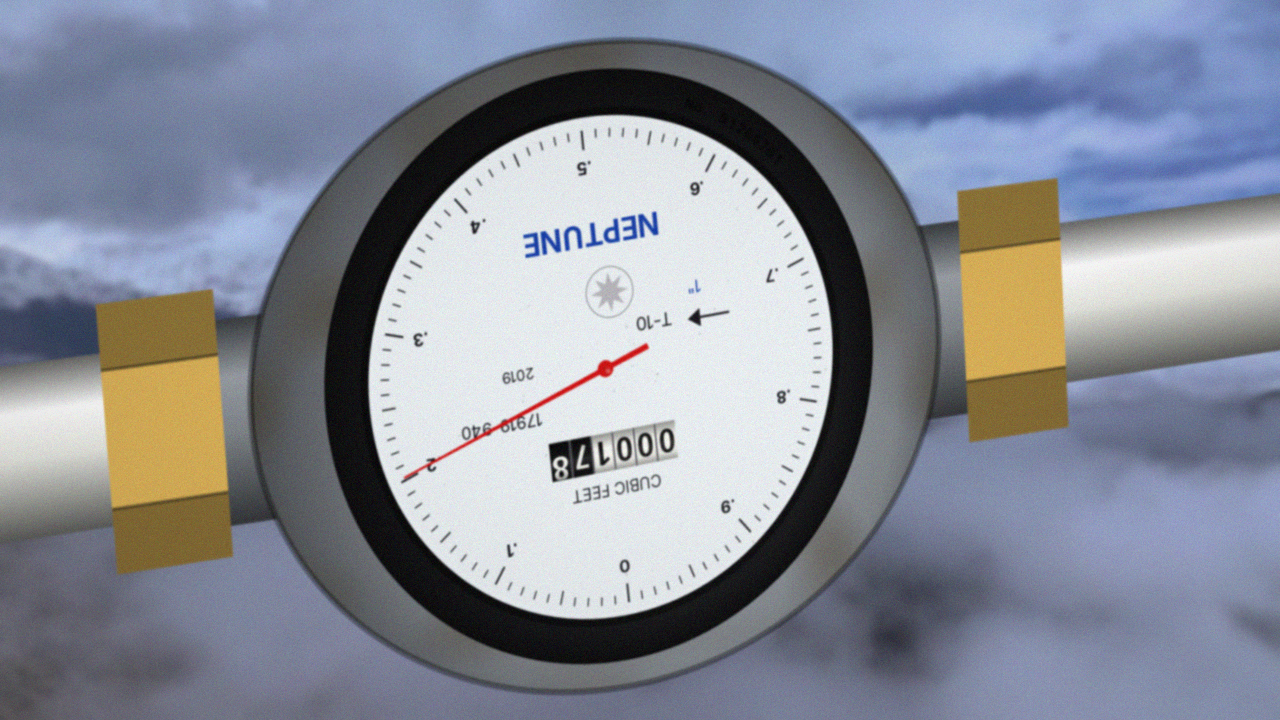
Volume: 178.20; ft³
